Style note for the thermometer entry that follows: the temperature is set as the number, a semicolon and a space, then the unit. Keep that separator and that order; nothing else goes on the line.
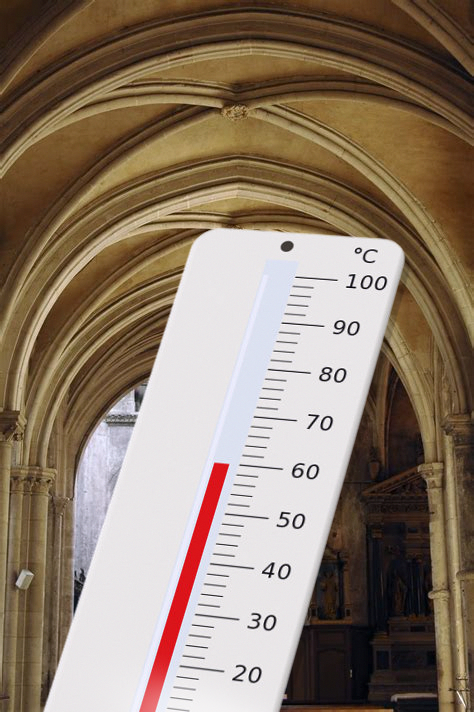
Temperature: 60; °C
